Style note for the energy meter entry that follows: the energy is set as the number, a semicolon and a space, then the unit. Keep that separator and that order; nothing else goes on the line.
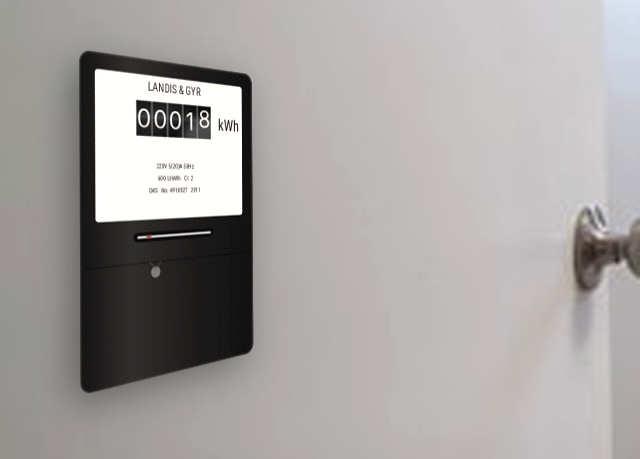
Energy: 18; kWh
